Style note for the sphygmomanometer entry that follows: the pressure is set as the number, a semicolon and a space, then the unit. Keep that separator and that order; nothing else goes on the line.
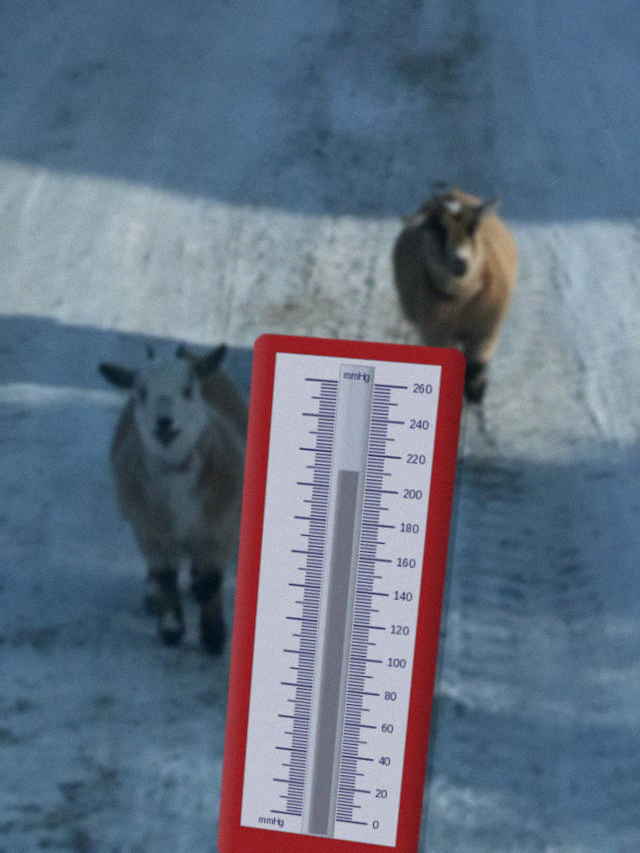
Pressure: 210; mmHg
